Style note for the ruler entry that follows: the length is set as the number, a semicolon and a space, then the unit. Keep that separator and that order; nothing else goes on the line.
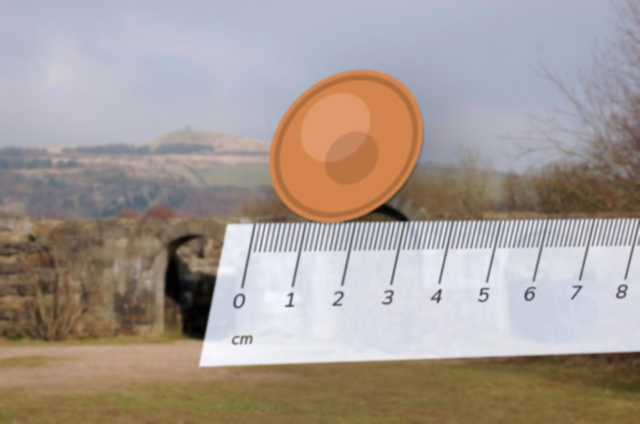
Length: 3; cm
